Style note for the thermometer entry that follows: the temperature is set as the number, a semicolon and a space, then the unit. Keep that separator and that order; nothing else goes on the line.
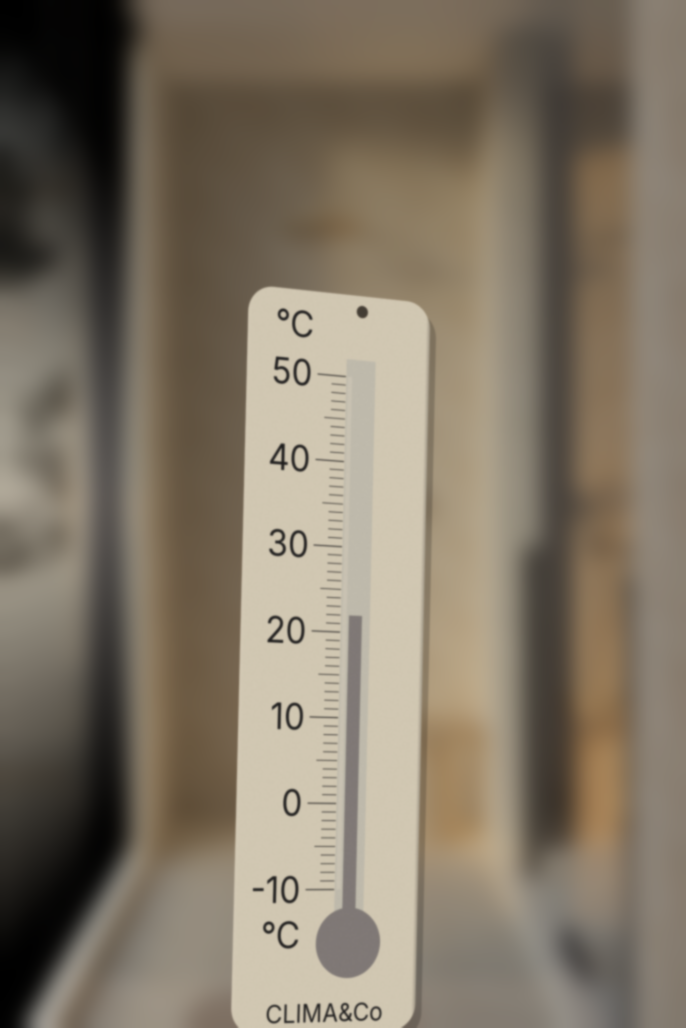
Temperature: 22; °C
